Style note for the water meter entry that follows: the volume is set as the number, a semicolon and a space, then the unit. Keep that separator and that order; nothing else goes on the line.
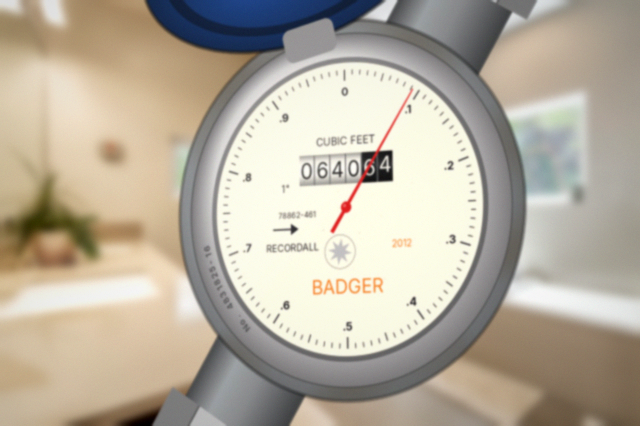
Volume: 64064.09; ft³
